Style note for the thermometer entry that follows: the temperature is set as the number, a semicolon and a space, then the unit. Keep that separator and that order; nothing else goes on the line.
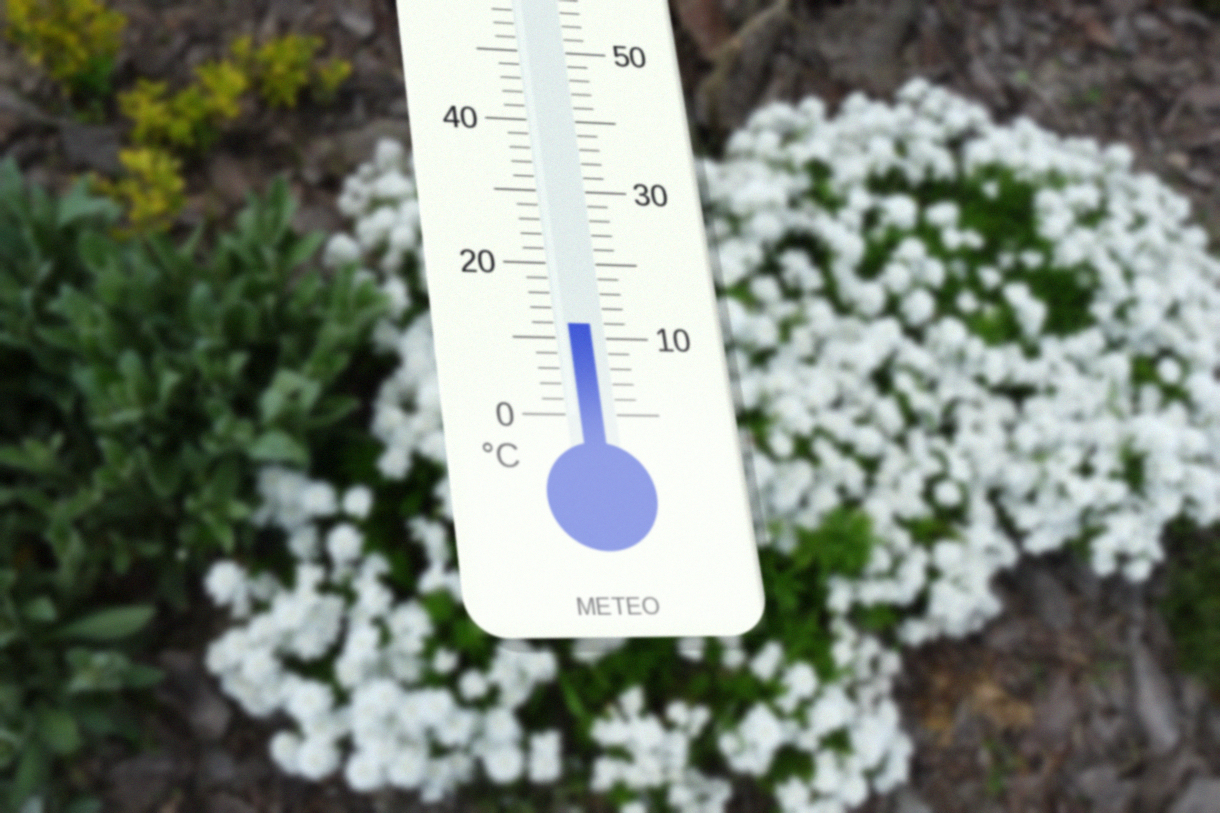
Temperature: 12; °C
